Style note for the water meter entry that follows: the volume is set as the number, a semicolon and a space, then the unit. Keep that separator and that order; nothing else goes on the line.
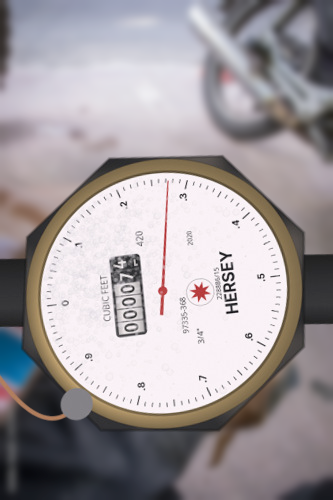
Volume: 74.27; ft³
